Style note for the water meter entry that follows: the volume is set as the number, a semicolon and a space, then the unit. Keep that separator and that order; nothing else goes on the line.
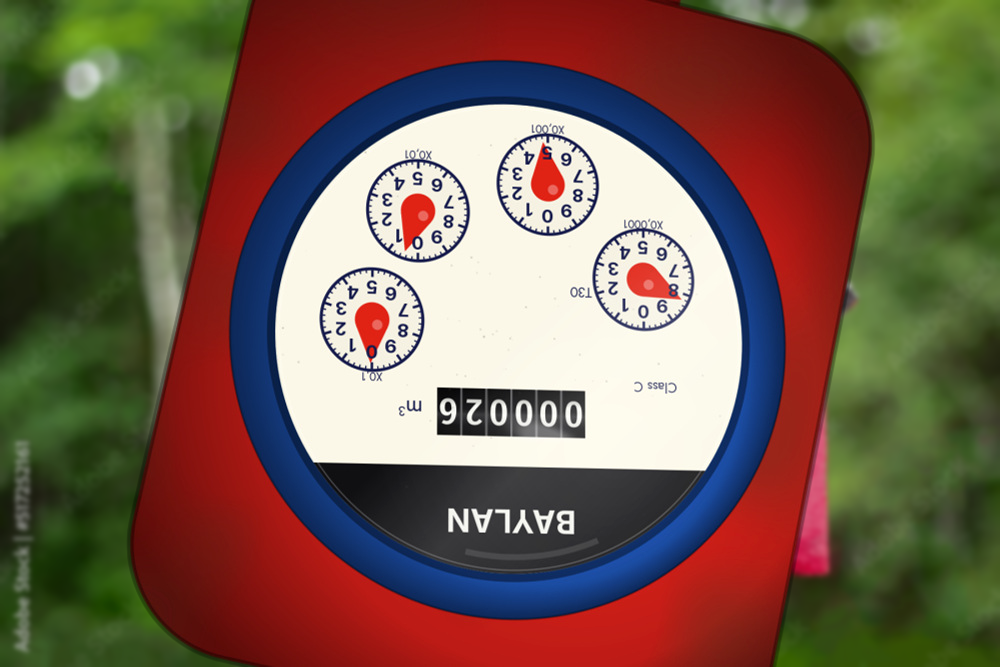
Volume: 26.0048; m³
